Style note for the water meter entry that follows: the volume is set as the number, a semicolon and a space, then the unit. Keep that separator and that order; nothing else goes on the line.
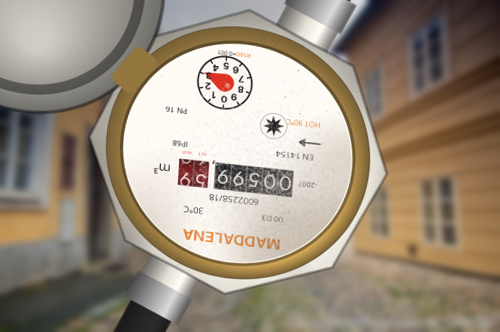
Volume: 599.593; m³
